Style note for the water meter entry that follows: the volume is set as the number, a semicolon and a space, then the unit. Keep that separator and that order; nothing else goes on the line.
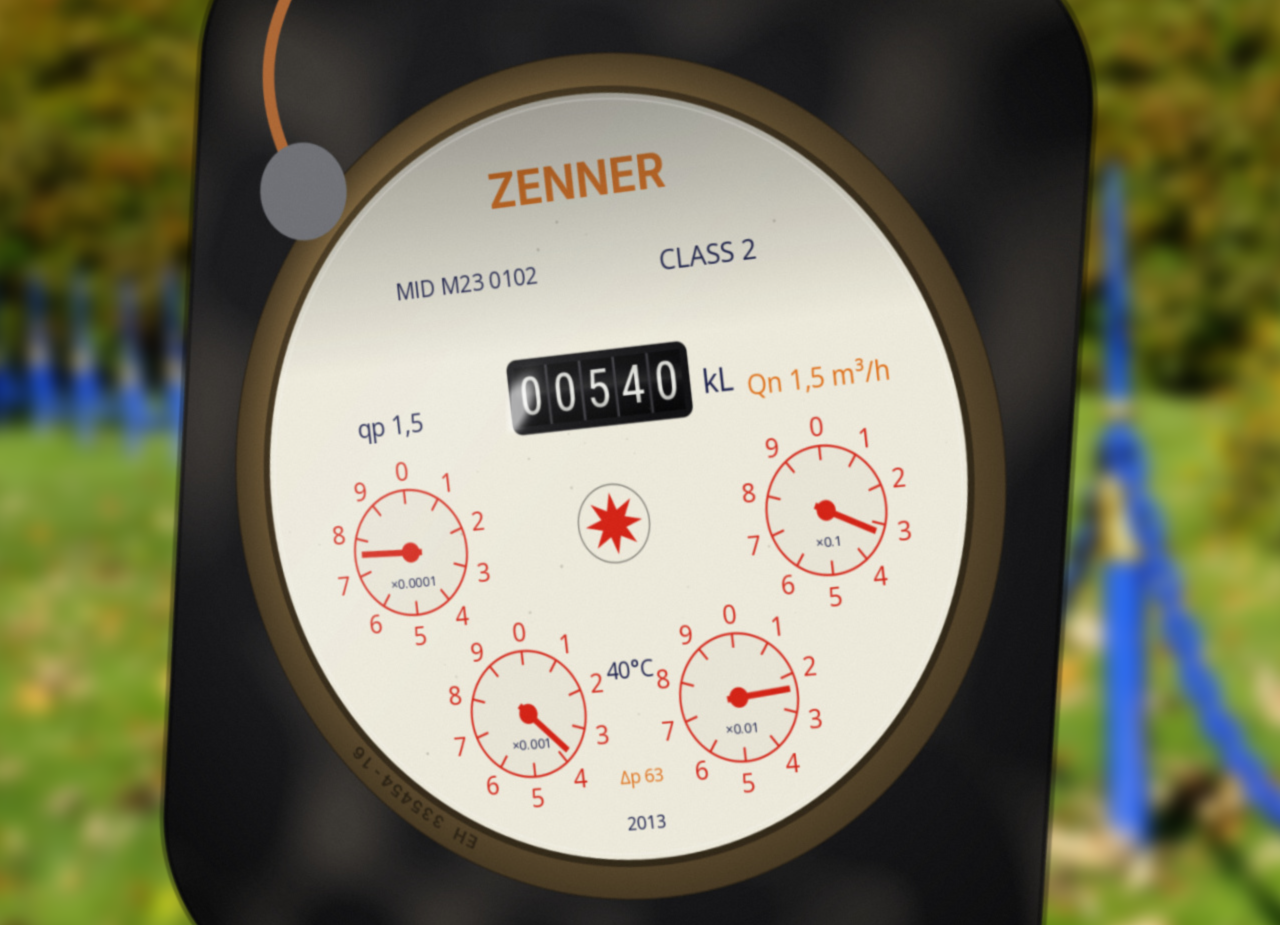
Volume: 540.3237; kL
